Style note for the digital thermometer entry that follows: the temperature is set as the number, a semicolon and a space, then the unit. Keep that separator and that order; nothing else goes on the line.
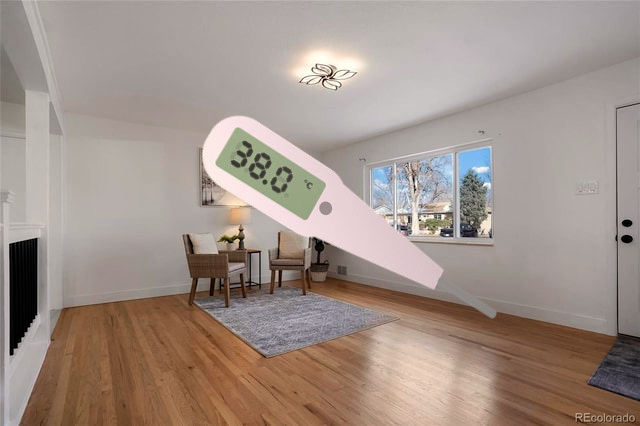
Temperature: 38.0; °C
